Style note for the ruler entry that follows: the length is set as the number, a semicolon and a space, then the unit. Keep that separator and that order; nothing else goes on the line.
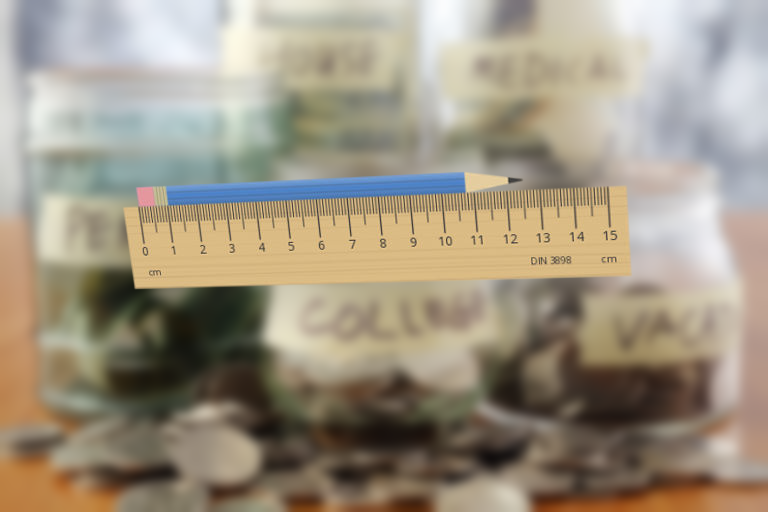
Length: 12.5; cm
